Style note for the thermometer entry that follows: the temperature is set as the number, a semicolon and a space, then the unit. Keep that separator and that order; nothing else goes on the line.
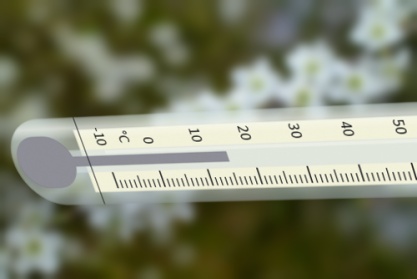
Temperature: 15; °C
